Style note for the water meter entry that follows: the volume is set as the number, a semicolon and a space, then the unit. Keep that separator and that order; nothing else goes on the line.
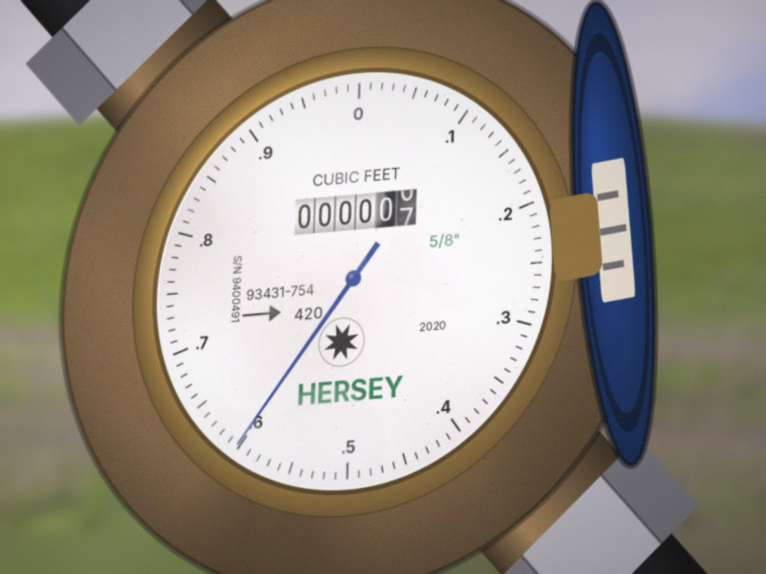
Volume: 6.60; ft³
